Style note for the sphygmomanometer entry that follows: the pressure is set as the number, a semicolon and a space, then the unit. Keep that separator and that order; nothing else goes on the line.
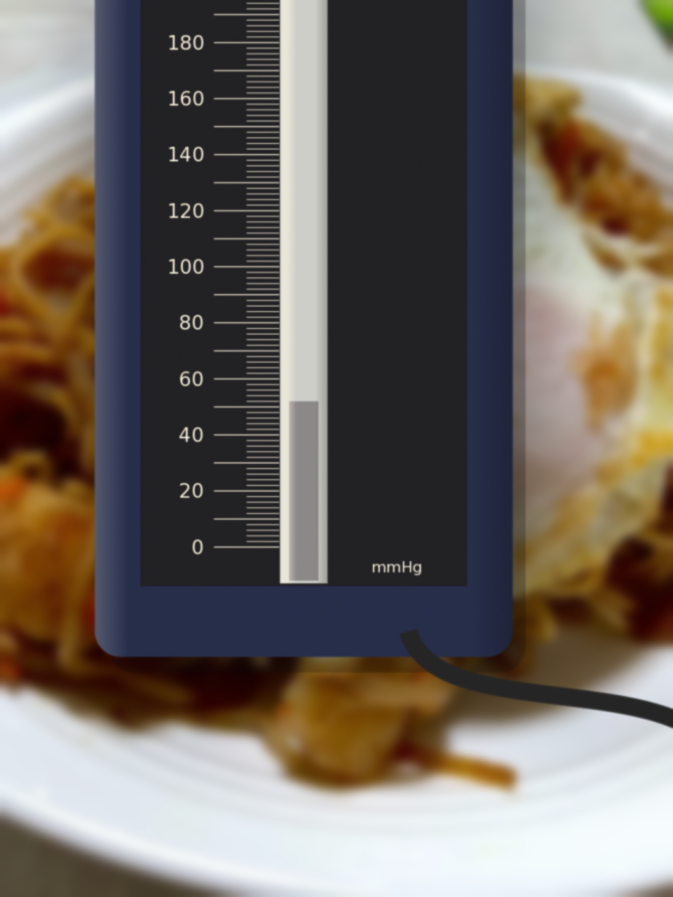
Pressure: 52; mmHg
